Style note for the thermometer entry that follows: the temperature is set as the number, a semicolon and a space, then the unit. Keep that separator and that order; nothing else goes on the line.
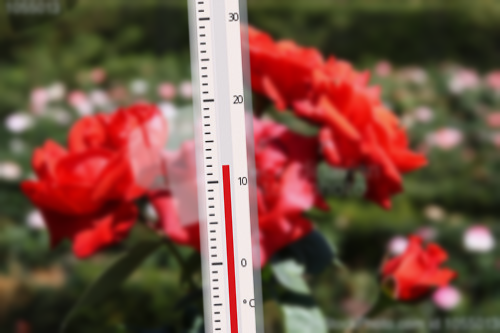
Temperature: 12; °C
